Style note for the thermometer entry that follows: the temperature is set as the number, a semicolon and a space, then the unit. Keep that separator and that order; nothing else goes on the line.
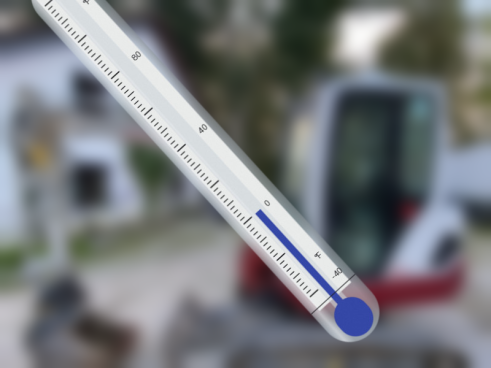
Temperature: 0; °F
